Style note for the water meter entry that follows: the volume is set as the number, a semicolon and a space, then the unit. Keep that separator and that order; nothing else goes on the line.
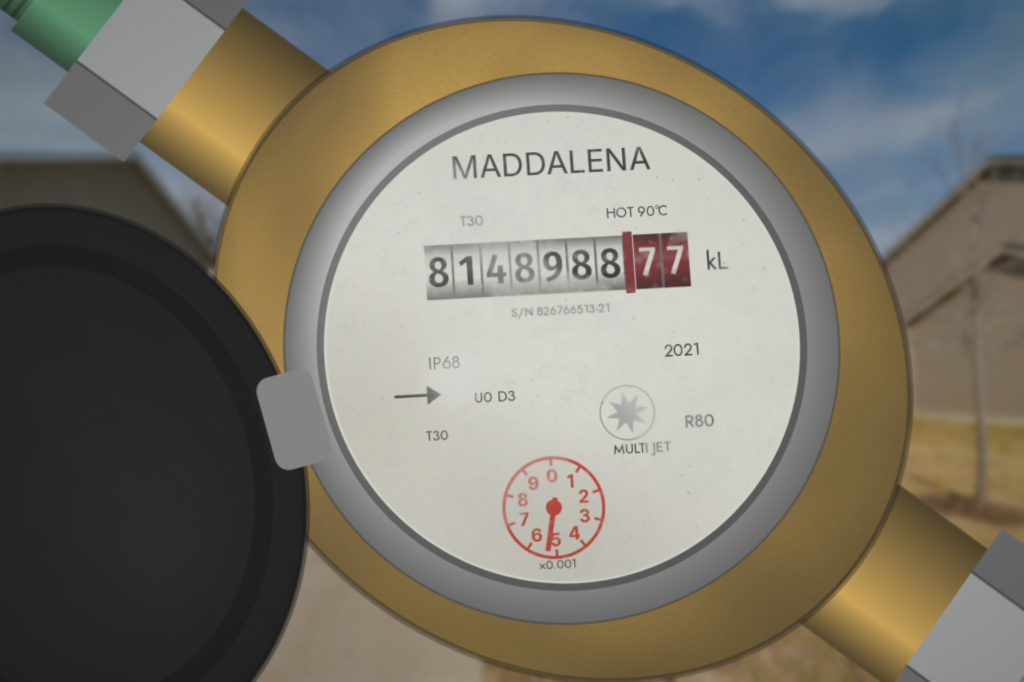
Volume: 8148988.775; kL
